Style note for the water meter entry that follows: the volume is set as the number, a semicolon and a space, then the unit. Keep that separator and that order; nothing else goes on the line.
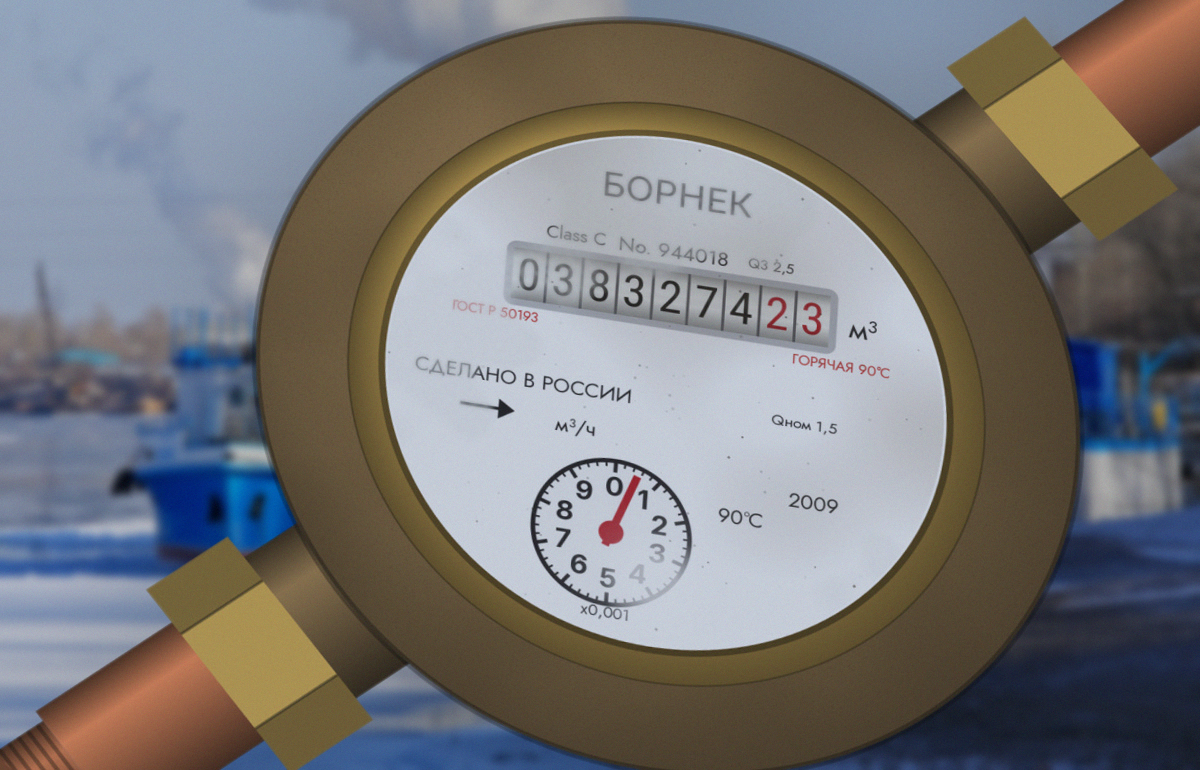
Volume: 383274.230; m³
